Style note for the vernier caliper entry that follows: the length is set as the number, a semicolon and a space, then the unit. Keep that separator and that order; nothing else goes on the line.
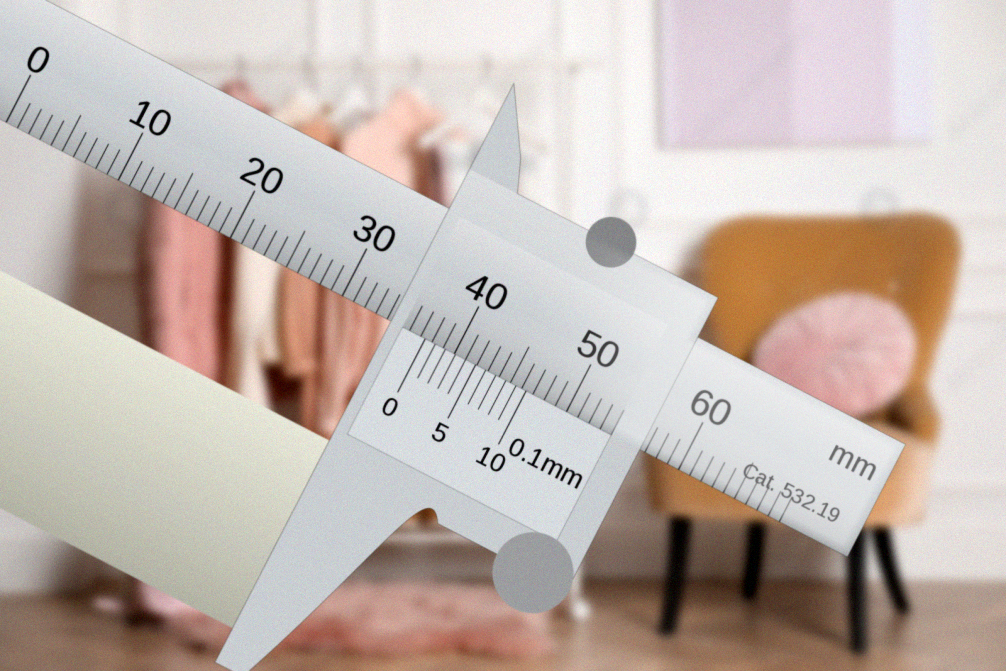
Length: 37.4; mm
